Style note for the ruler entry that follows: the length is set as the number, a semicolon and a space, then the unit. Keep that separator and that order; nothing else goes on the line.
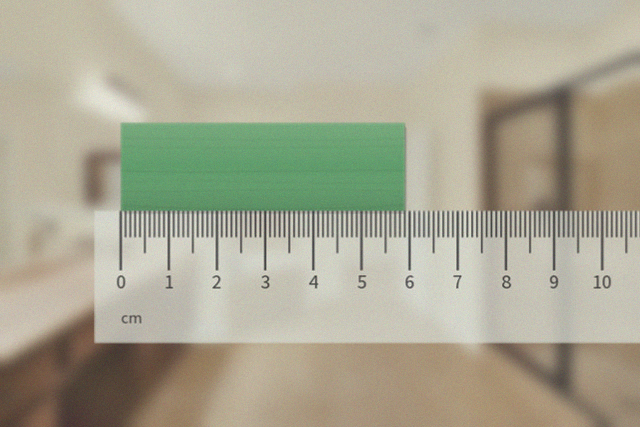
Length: 5.9; cm
